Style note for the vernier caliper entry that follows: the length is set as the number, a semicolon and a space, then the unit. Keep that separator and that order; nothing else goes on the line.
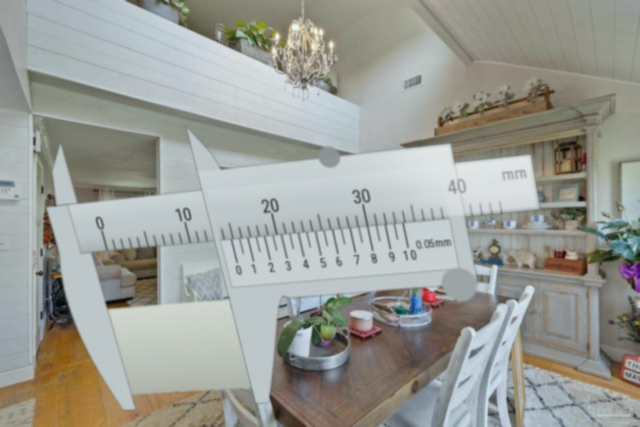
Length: 14.8; mm
